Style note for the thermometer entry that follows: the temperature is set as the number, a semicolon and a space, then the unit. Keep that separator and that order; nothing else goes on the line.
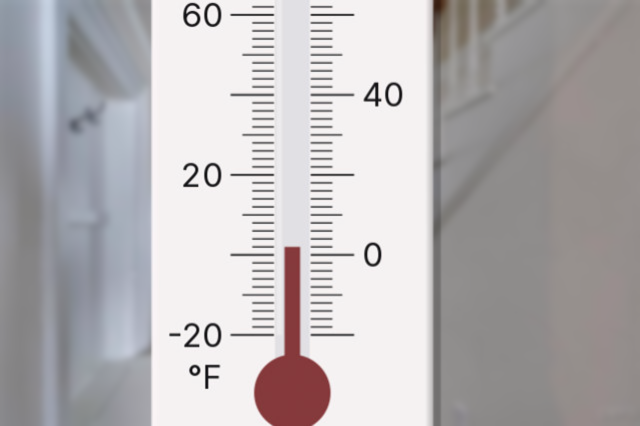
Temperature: 2; °F
